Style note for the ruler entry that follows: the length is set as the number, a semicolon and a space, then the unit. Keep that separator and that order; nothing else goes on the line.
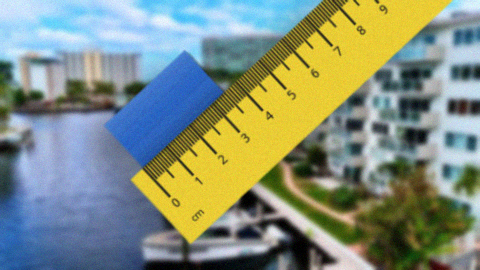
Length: 3.5; cm
